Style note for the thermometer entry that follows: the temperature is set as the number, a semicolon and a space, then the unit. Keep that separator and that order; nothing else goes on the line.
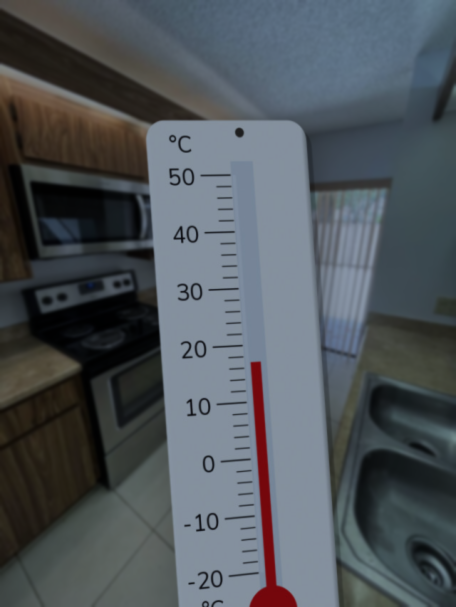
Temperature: 17; °C
